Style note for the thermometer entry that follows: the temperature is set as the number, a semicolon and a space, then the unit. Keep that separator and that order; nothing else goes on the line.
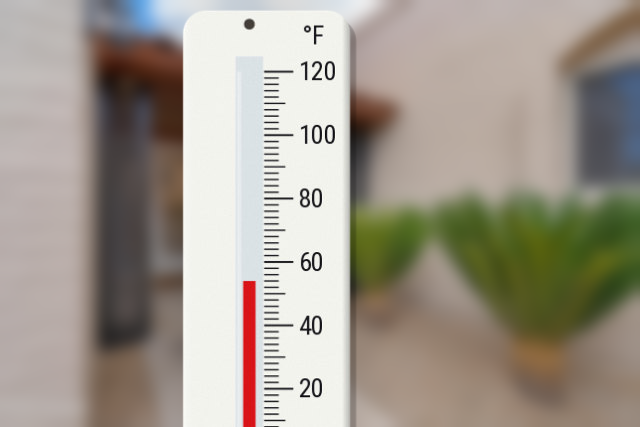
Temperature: 54; °F
